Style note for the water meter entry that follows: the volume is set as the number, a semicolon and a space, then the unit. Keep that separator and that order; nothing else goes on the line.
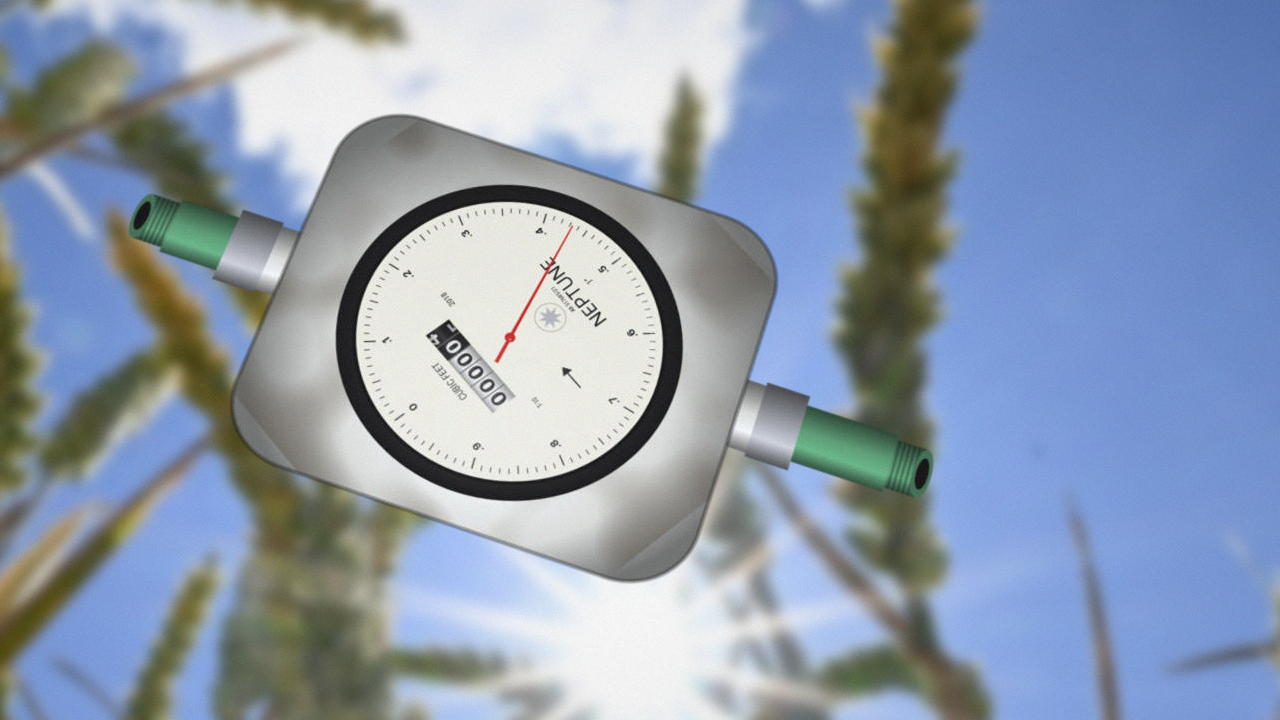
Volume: 4.43; ft³
